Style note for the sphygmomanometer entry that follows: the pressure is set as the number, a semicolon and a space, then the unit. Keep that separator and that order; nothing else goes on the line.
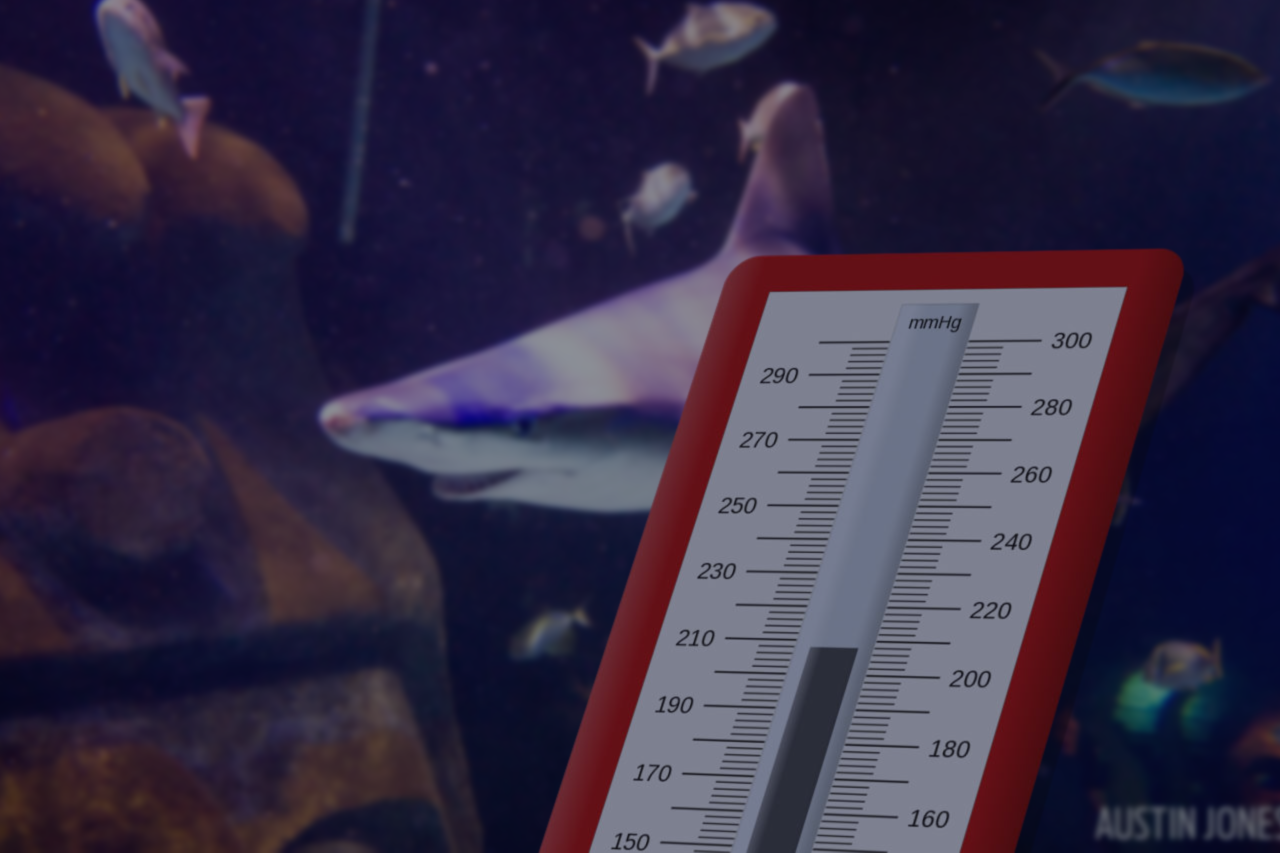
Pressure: 208; mmHg
